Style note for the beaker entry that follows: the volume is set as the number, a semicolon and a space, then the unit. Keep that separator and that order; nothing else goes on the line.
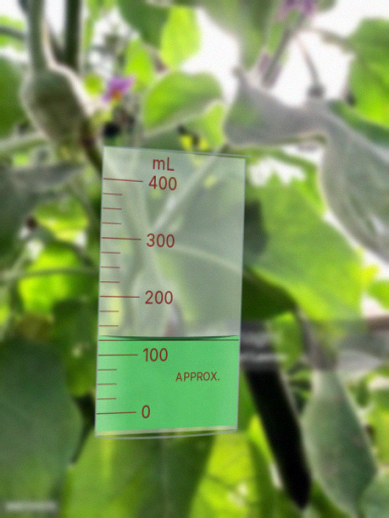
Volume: 125; mL
